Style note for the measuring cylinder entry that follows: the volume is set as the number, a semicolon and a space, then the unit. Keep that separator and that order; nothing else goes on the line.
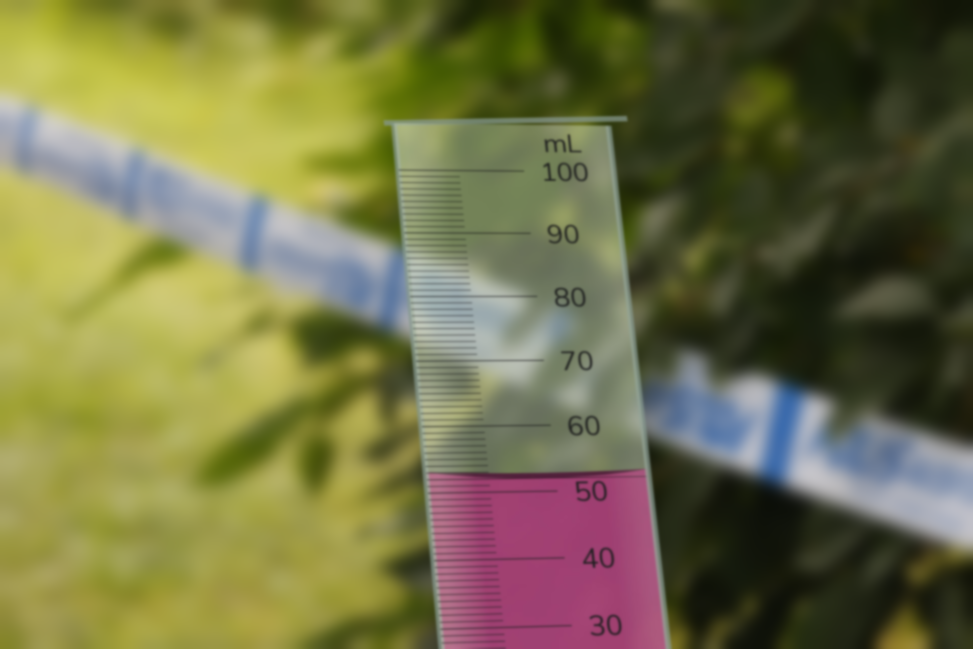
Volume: 52; mL
